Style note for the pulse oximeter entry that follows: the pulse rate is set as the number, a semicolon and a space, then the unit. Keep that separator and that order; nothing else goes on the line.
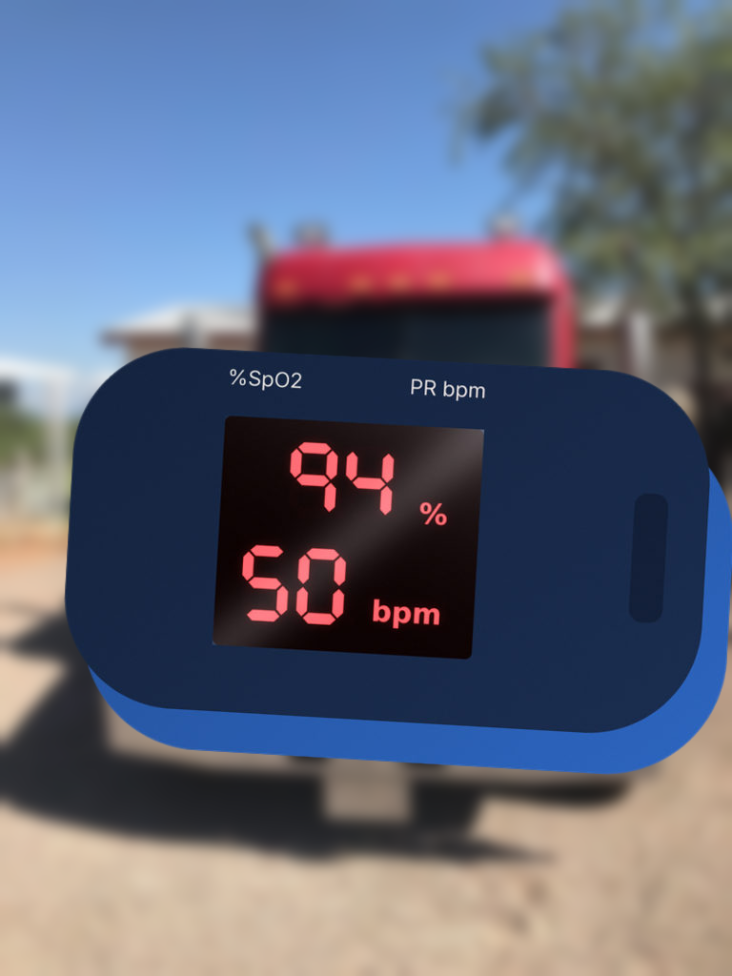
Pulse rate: 50; bpm
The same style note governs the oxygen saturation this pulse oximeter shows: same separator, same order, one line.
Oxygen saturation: 94; %
